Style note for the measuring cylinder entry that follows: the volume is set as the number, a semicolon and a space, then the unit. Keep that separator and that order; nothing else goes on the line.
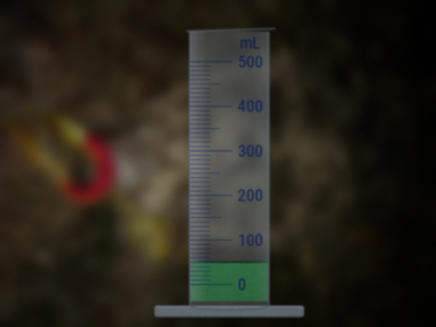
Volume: 50; mL
